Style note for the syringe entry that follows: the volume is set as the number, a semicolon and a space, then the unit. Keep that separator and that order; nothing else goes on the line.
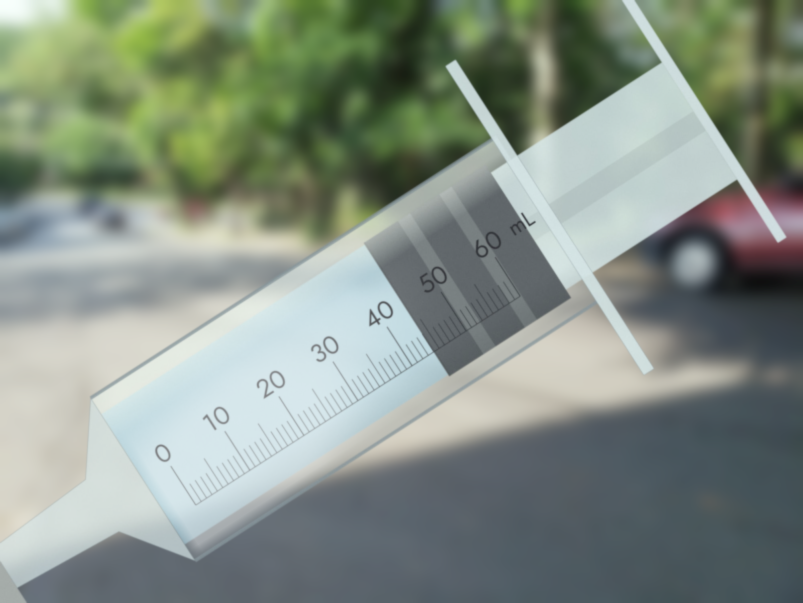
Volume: 44; mL
